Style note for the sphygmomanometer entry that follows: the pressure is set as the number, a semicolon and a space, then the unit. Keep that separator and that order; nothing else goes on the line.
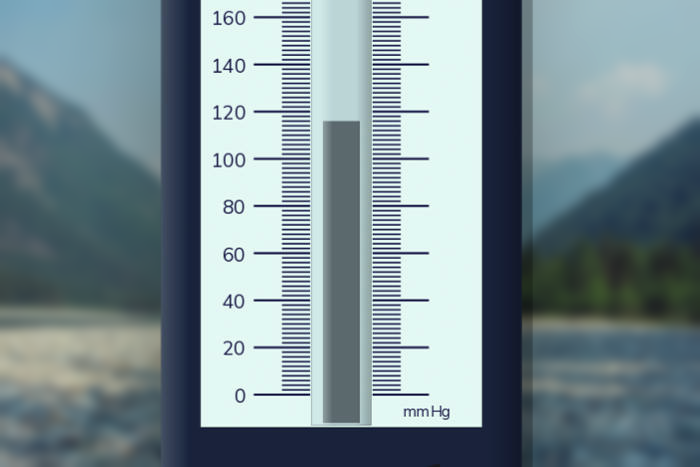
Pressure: 116; mmHg
